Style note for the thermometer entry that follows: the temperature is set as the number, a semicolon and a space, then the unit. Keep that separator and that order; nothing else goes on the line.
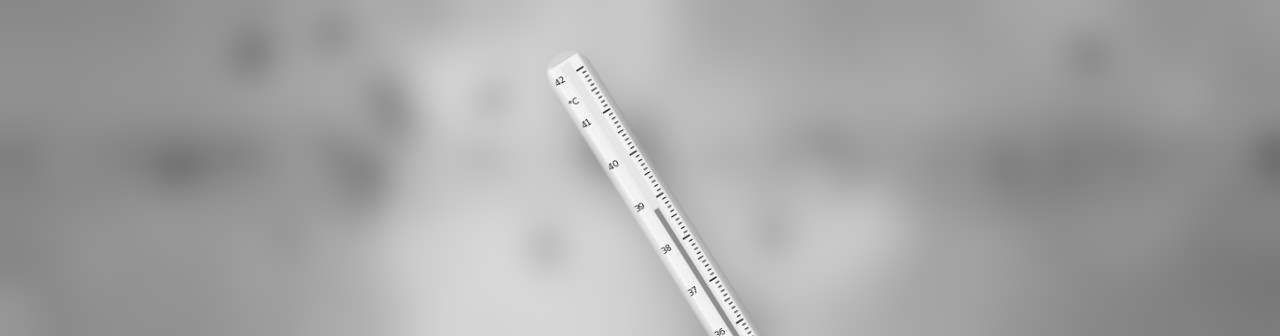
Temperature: 38.8; °C
